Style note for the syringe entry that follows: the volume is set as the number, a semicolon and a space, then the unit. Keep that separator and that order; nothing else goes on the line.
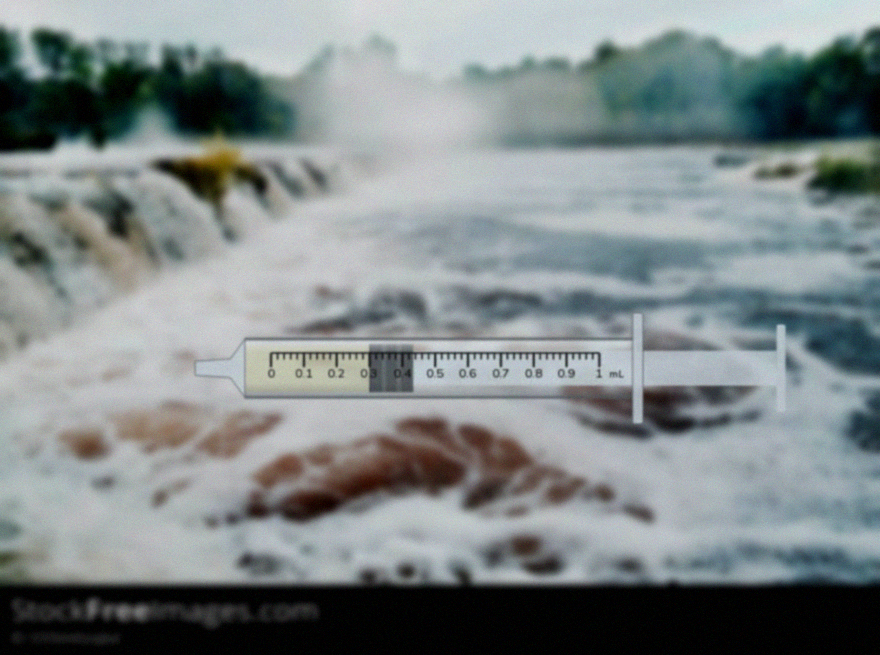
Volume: 0.3; mL
